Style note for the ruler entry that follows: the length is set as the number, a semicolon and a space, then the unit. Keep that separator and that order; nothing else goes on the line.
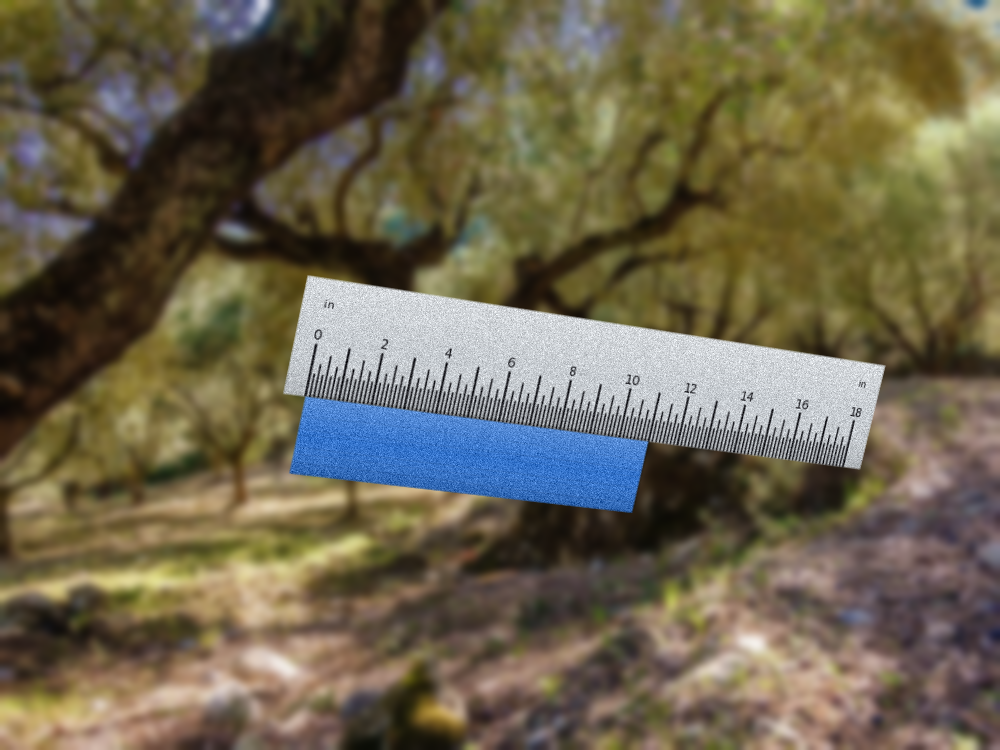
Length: 11; in
